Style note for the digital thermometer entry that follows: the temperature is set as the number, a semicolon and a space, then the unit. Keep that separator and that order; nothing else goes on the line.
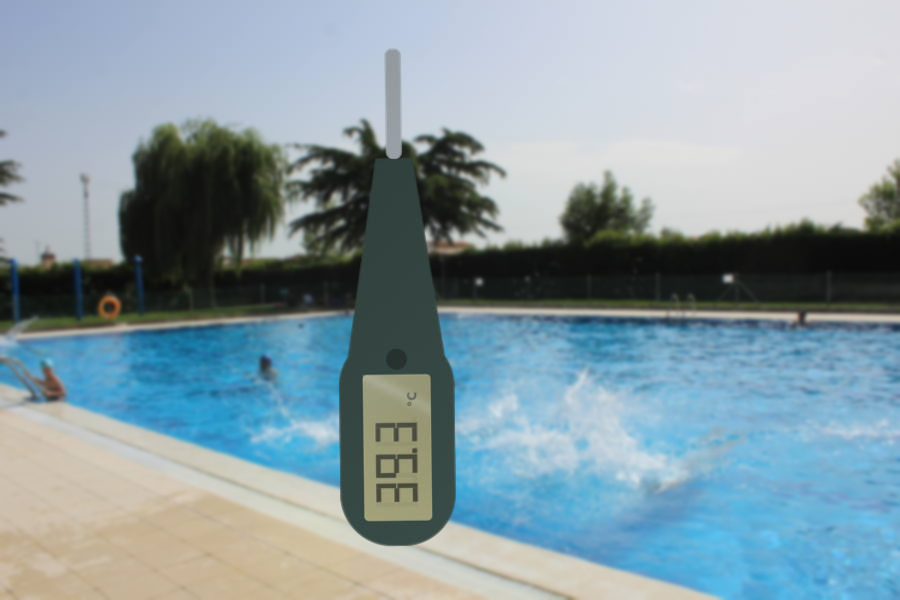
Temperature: 39.3; °C
